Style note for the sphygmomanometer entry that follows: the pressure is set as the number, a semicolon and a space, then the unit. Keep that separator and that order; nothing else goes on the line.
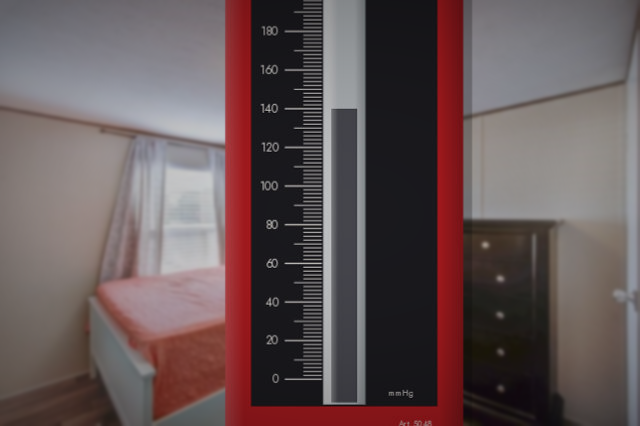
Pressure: 140; mmHg
